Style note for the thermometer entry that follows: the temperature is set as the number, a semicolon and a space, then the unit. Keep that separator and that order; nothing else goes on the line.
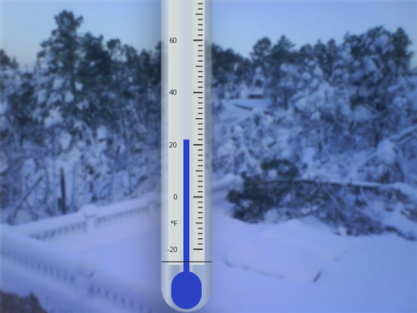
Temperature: 22; °F
